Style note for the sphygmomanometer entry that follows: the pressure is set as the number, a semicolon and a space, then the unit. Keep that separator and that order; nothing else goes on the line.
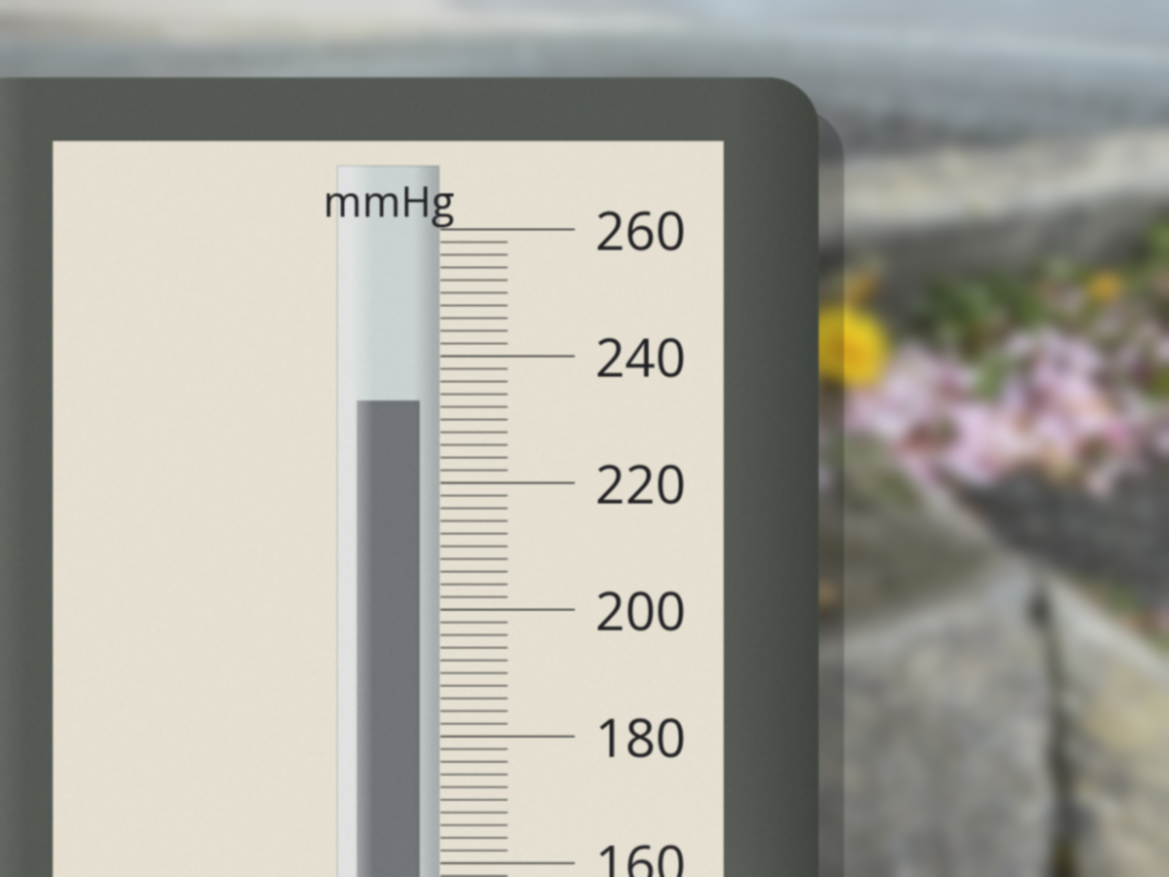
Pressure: 233; mmHg
